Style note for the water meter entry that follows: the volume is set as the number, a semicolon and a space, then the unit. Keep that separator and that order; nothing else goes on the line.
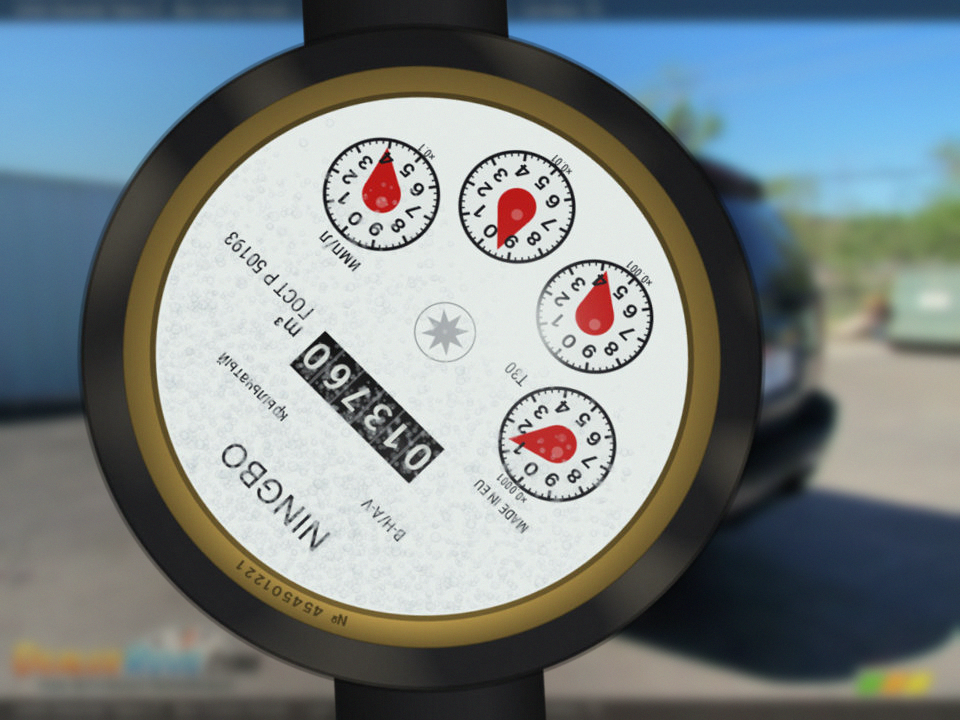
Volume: 13760.3941; m³
